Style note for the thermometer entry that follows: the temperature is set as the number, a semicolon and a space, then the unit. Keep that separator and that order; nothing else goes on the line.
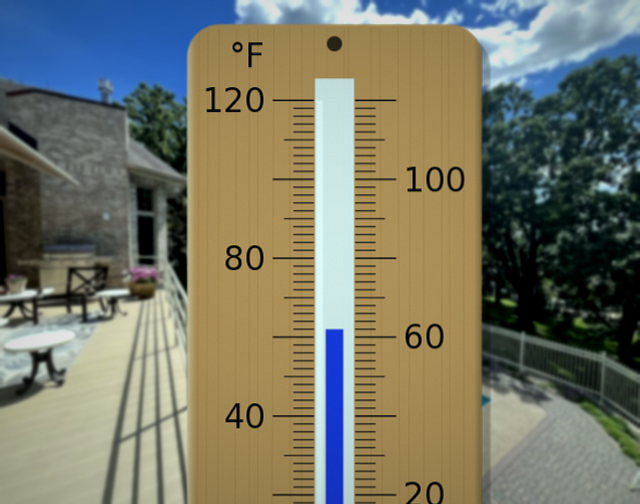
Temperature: 62; °F
